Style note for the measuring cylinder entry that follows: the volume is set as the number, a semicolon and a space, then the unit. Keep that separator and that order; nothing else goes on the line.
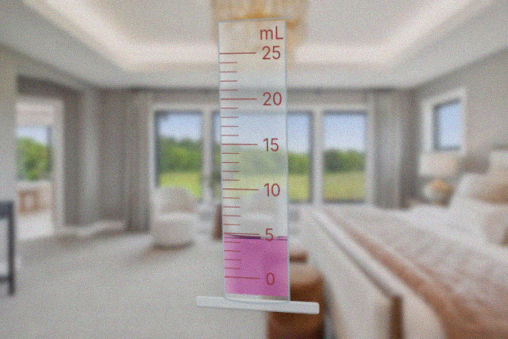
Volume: 4.5; mL
